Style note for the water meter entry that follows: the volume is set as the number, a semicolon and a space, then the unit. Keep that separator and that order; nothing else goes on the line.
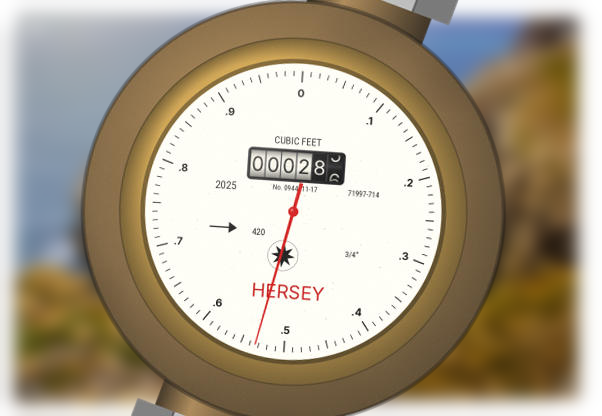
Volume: 285.53; ft³
